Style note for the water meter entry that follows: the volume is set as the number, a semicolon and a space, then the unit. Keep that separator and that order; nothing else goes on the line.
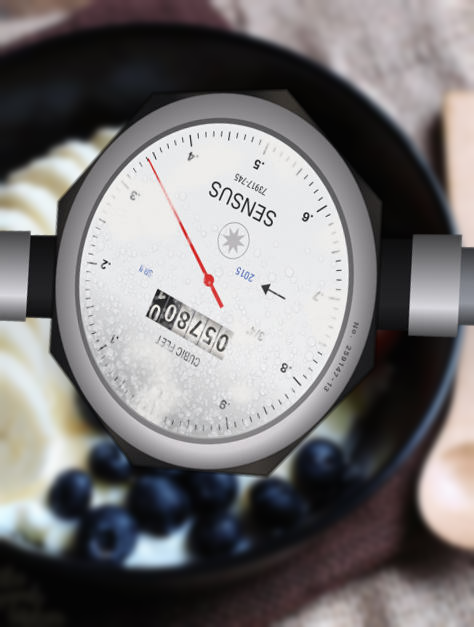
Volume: 57800.34; ft³
